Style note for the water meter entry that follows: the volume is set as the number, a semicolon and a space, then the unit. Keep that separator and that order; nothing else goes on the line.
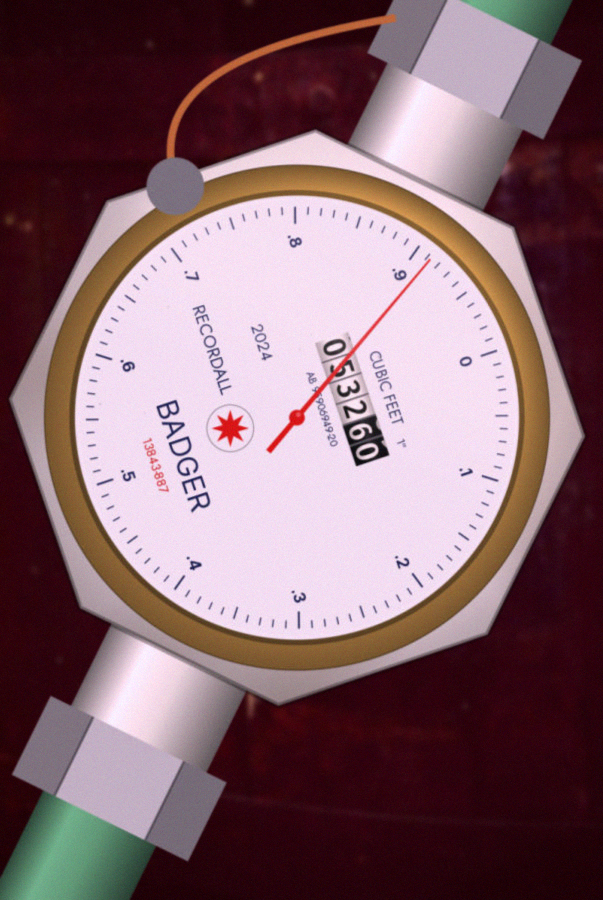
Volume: 53259.91; ft³
